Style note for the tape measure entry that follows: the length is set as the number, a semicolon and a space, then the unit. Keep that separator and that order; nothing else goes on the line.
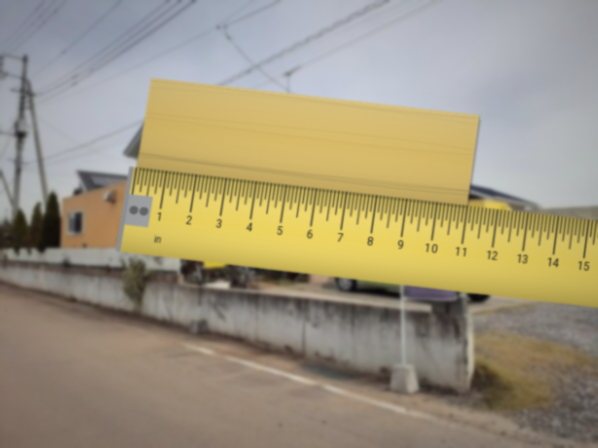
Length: 11; in
